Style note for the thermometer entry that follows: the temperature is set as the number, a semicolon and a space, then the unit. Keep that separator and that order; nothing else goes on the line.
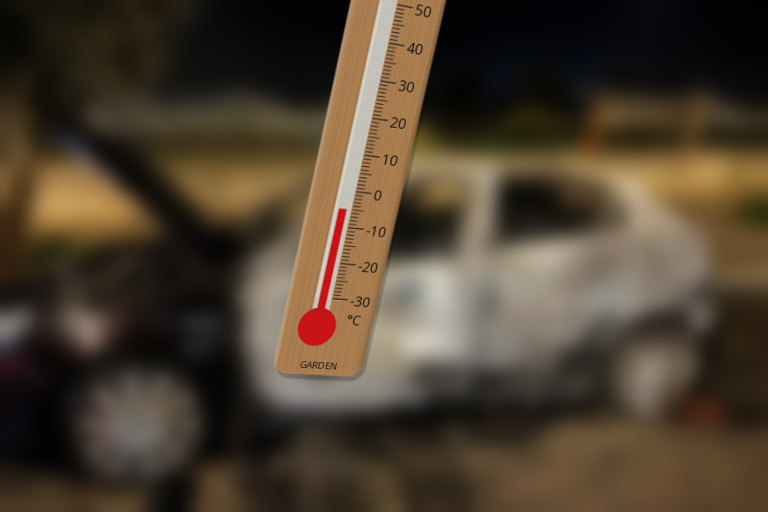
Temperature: -5; °C
